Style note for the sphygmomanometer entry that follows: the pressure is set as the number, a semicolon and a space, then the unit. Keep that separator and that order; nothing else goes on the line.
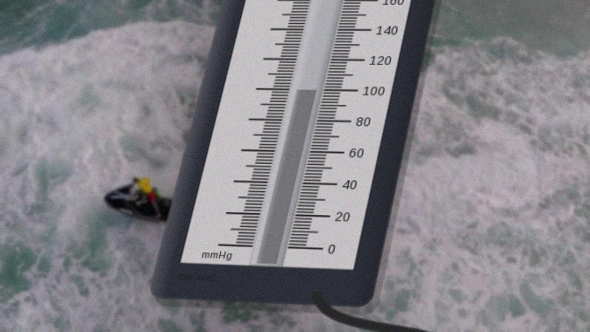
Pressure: 100; mmHg
